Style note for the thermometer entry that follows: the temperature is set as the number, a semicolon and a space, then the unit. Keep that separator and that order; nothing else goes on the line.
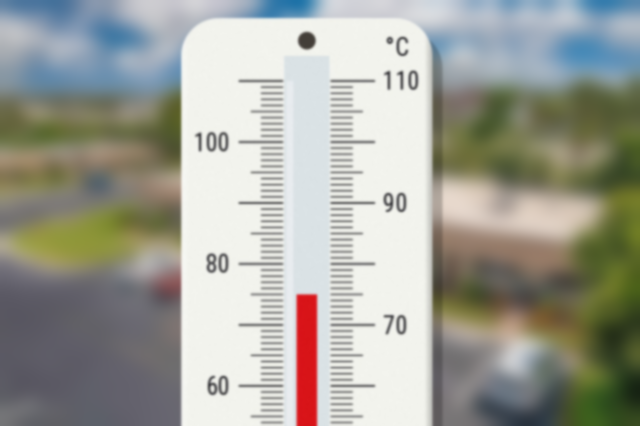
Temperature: 75; °C
